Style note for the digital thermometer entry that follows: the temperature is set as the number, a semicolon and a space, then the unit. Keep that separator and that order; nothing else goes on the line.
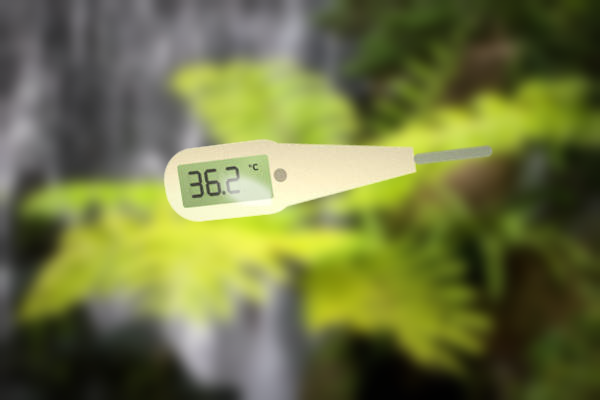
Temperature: 36.2; °C
